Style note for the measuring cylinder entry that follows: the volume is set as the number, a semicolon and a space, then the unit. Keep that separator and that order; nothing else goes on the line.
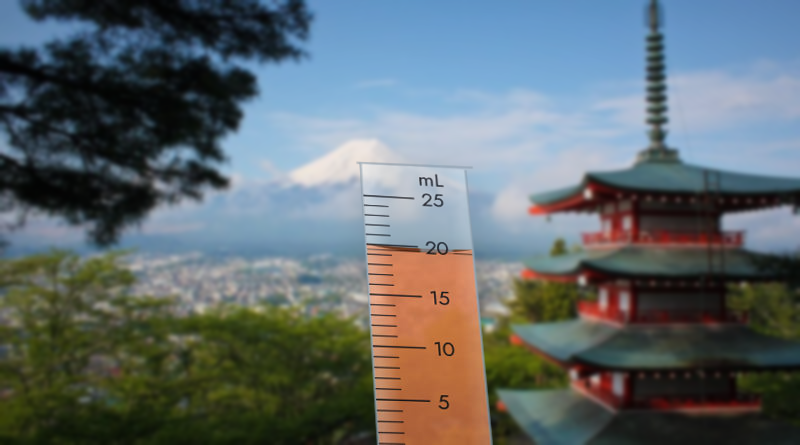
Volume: 19.5; mL
